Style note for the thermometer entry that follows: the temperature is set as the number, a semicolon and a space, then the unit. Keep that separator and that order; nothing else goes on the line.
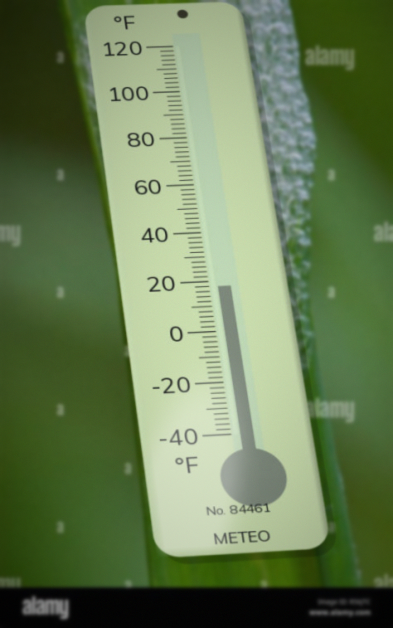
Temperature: 18; °F
